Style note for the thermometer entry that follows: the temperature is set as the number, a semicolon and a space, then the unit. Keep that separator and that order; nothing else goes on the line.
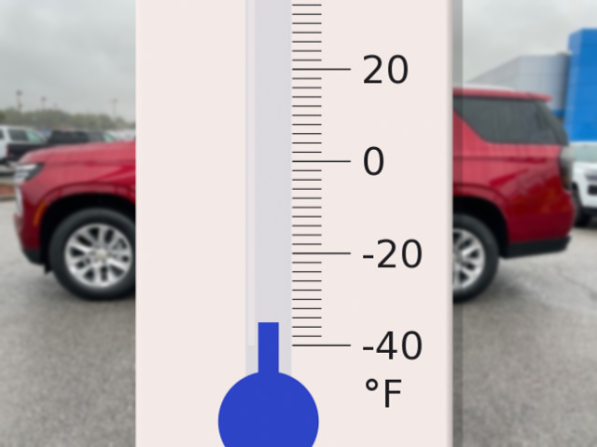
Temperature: -35; °F
